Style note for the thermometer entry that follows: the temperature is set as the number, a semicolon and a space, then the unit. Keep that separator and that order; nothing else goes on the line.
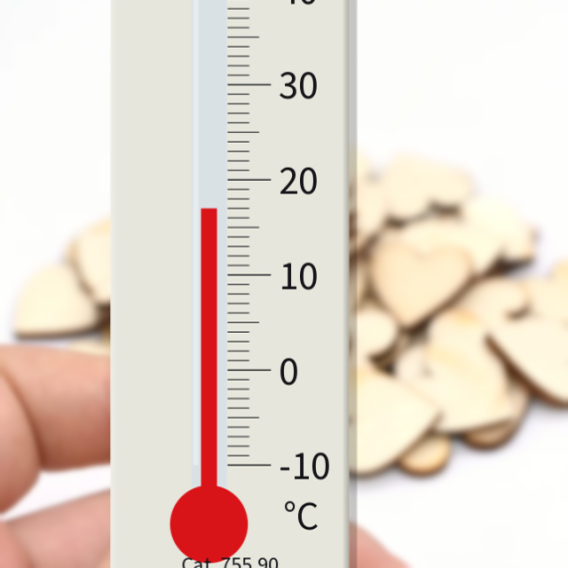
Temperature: 17; °C
